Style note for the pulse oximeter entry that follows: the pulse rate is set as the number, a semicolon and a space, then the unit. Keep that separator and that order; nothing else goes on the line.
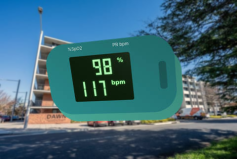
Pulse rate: 117; bpm
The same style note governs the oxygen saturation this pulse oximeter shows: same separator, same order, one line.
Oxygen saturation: 98; %
